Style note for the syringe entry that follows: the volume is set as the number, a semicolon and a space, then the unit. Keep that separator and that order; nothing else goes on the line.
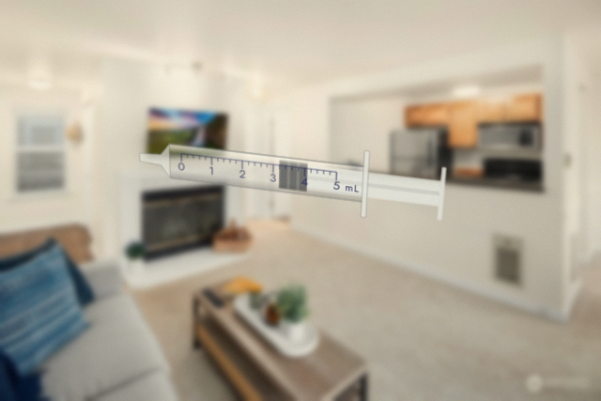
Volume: 3.2; mL
